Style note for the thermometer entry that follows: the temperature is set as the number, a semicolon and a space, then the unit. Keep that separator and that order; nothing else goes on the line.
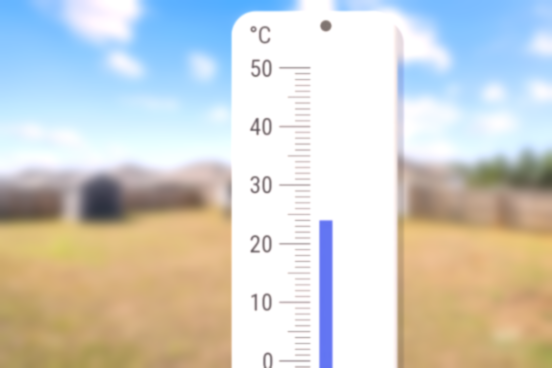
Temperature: 24; °C
